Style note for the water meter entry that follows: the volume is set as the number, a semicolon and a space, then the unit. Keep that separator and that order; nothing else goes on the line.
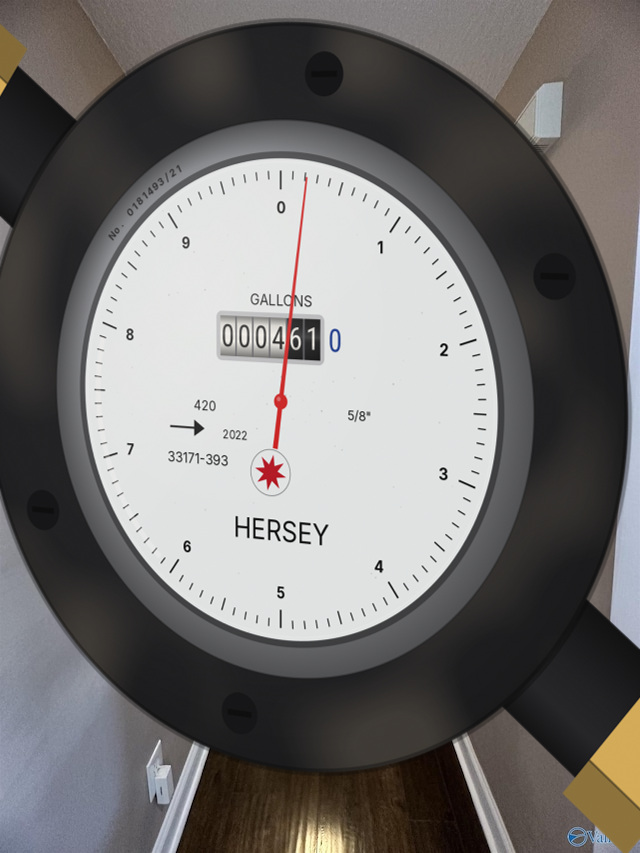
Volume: 4610.2; gal
